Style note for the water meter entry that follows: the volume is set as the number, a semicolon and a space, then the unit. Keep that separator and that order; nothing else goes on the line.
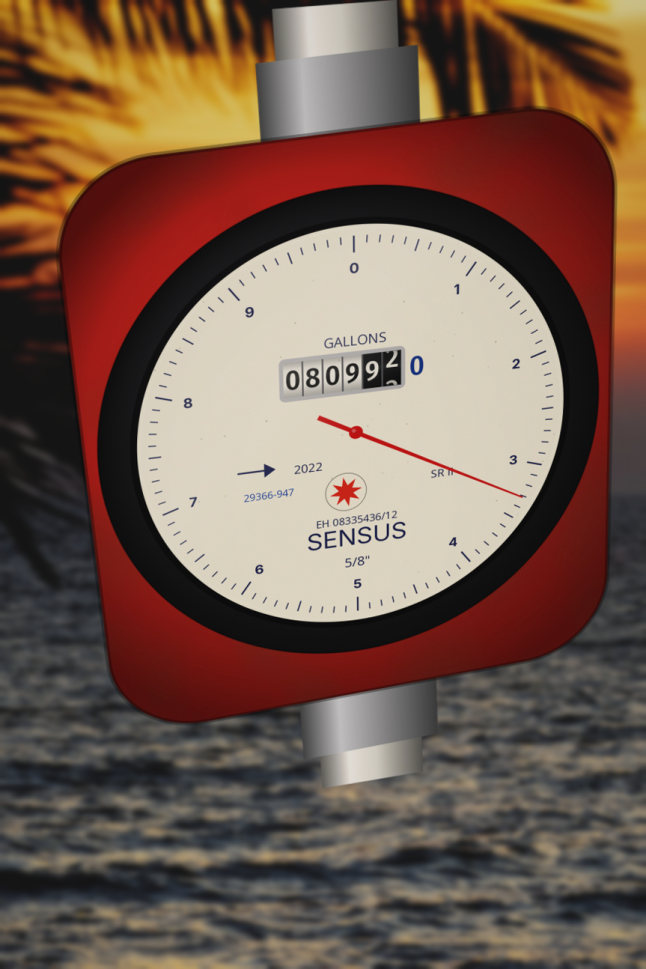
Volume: 809923.3; gal
